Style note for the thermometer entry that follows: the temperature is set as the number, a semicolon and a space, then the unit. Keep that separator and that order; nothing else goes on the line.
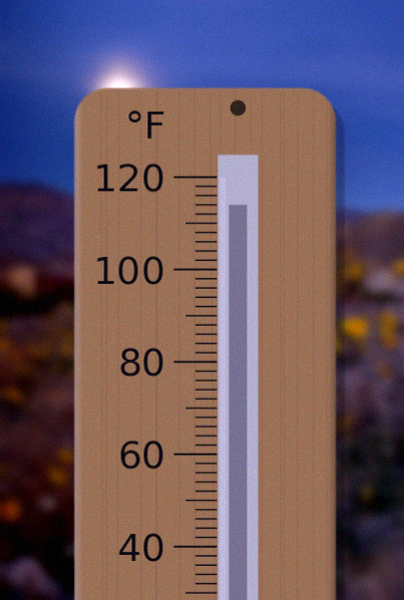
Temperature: 114; °F
